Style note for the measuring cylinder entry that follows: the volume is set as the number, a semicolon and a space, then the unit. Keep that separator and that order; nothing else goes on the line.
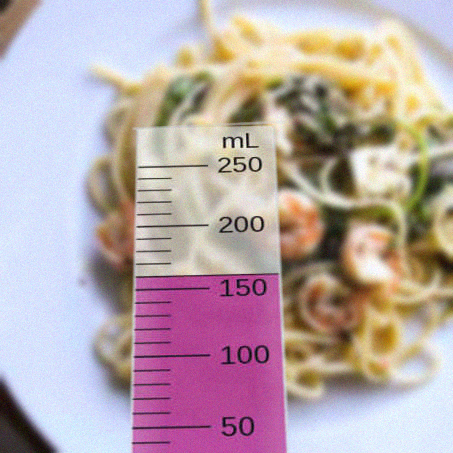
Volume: 160; mL
